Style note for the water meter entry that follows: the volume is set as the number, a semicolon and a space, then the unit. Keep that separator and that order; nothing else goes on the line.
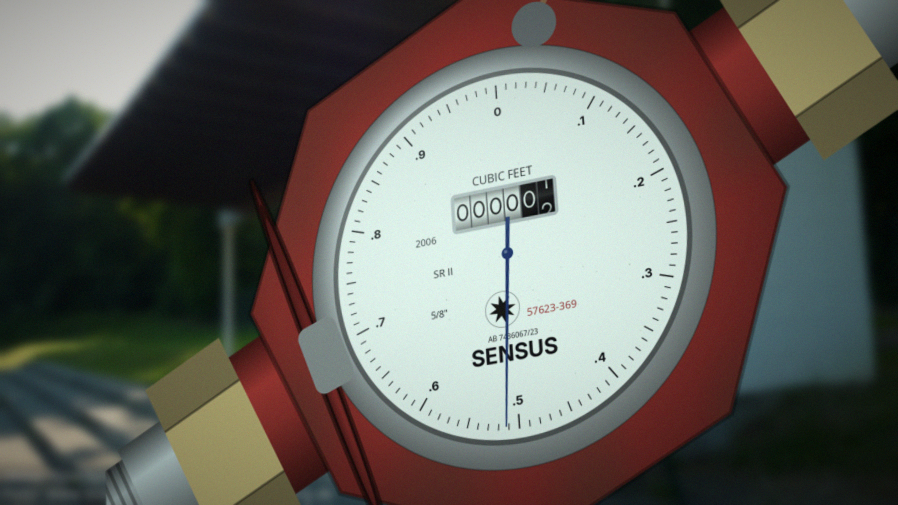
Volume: 1.51; ft³
